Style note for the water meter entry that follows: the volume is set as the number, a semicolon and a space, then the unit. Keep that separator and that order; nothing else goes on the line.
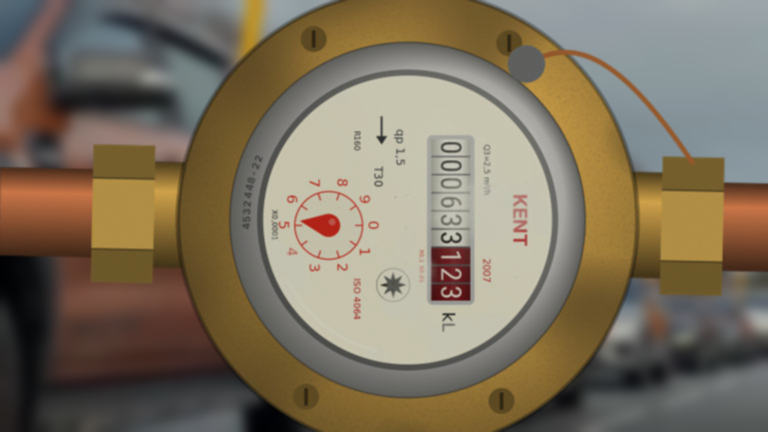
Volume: 633.1235; kL
